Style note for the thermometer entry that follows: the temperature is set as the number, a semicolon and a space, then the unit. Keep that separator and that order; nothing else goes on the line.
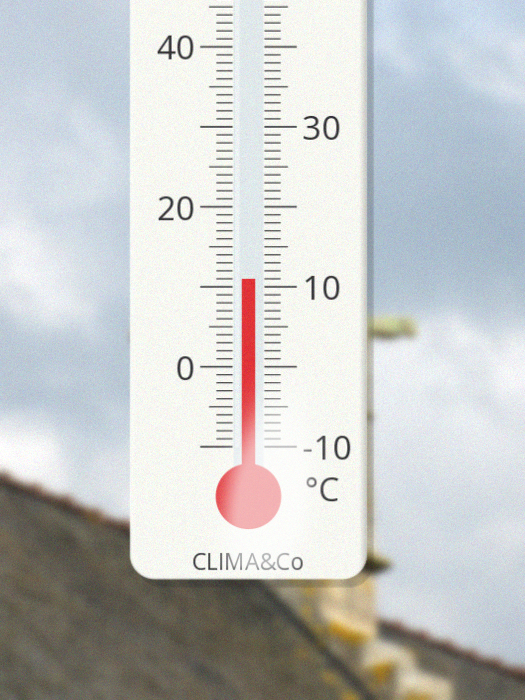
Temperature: 11; °C
